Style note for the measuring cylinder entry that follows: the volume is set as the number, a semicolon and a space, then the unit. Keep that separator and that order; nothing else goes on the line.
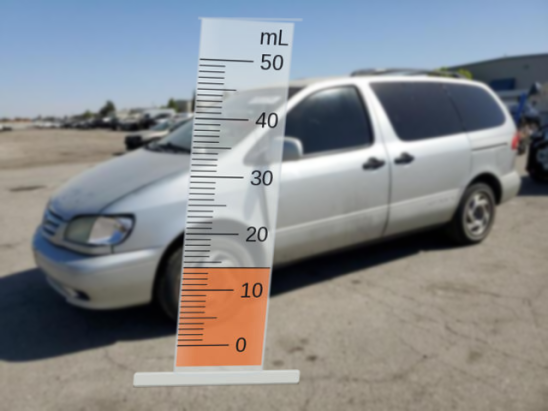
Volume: 14; mL
